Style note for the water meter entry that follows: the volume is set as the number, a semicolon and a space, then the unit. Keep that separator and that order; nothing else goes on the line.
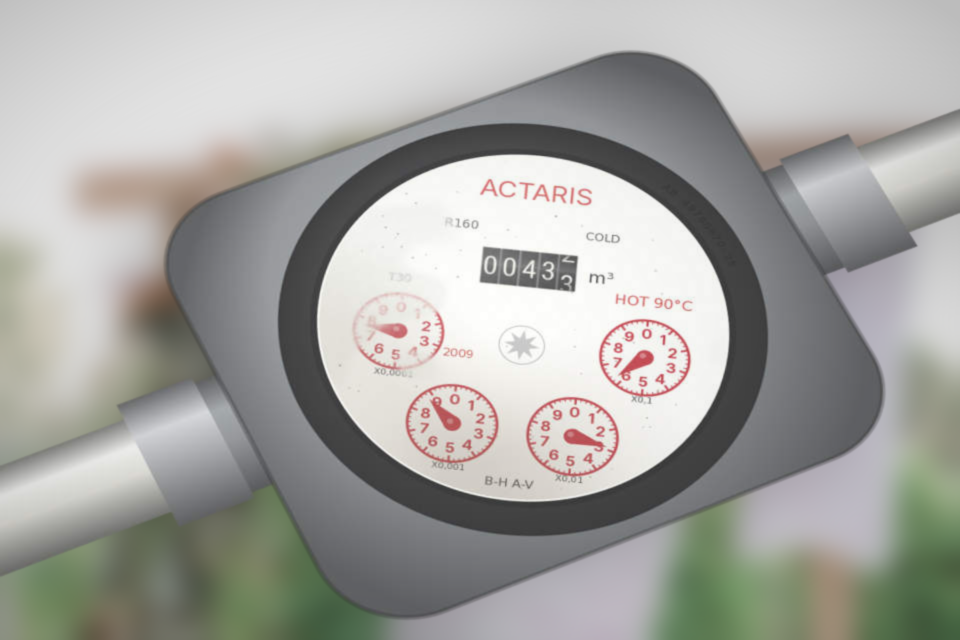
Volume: 432.6287; m³
